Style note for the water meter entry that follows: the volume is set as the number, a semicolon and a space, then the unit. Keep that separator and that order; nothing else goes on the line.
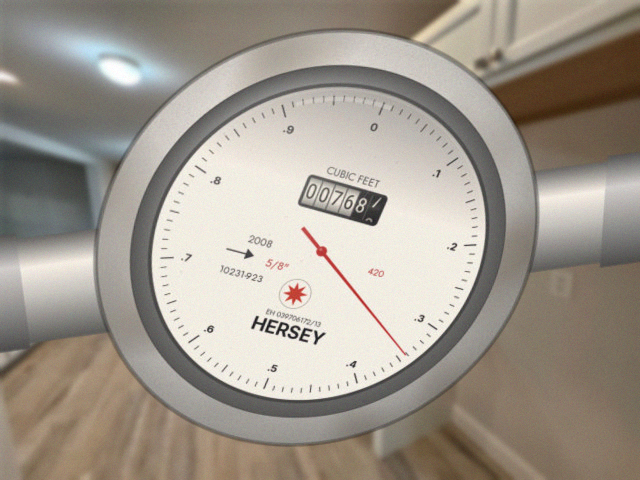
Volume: 7687.34; ft³
